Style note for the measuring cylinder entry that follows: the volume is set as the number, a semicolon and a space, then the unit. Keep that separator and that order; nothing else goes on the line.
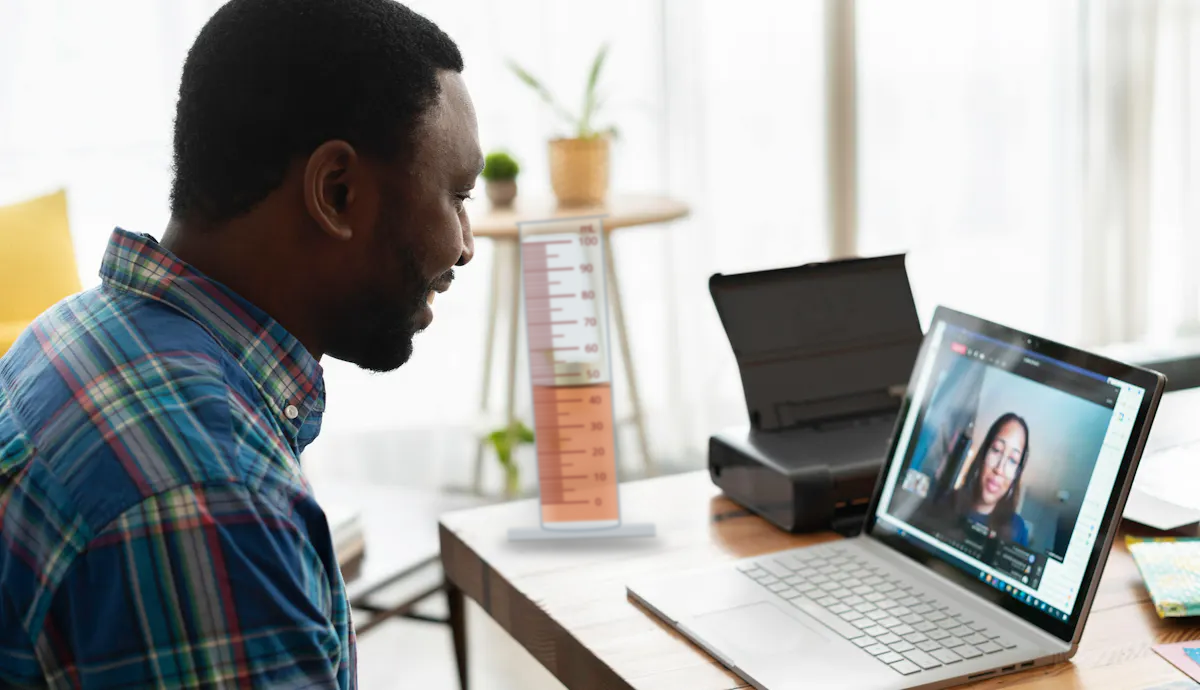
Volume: 45; mL
